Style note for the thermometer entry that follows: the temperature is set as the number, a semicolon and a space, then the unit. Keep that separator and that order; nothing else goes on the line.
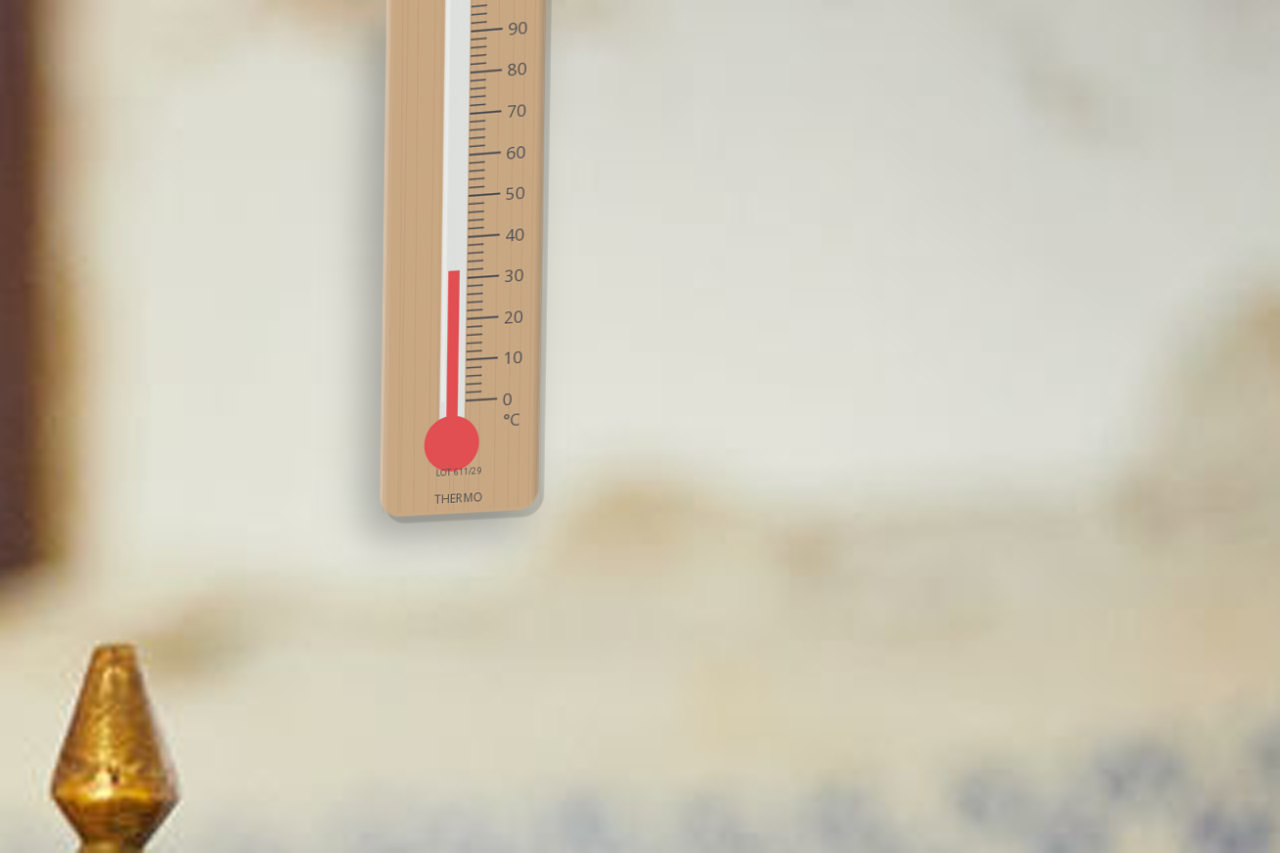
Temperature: 32; °C
